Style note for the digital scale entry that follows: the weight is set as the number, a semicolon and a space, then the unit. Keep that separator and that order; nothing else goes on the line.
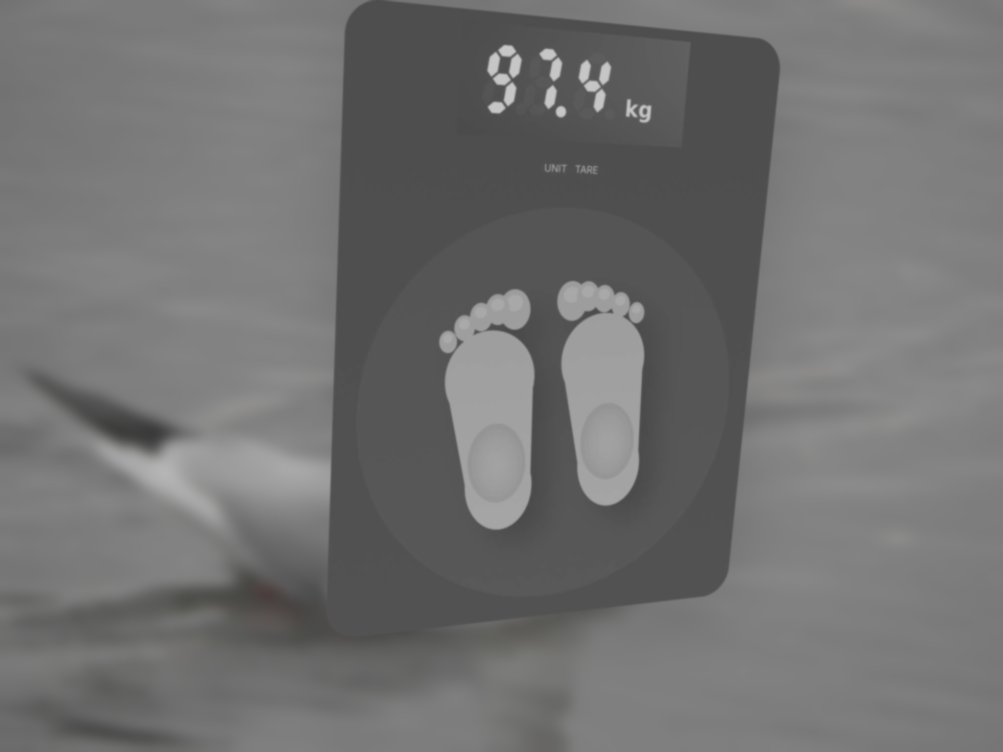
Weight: 97.4; kg
